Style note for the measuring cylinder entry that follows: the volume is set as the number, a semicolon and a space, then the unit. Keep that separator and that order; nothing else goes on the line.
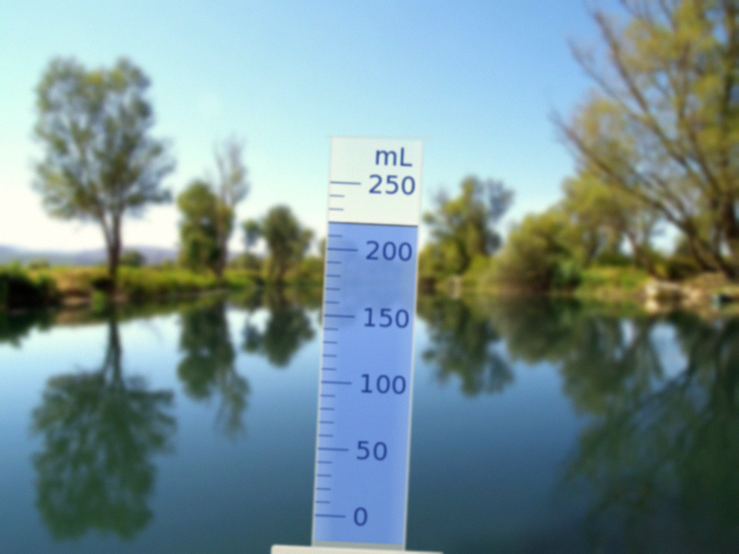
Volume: 220; mL
